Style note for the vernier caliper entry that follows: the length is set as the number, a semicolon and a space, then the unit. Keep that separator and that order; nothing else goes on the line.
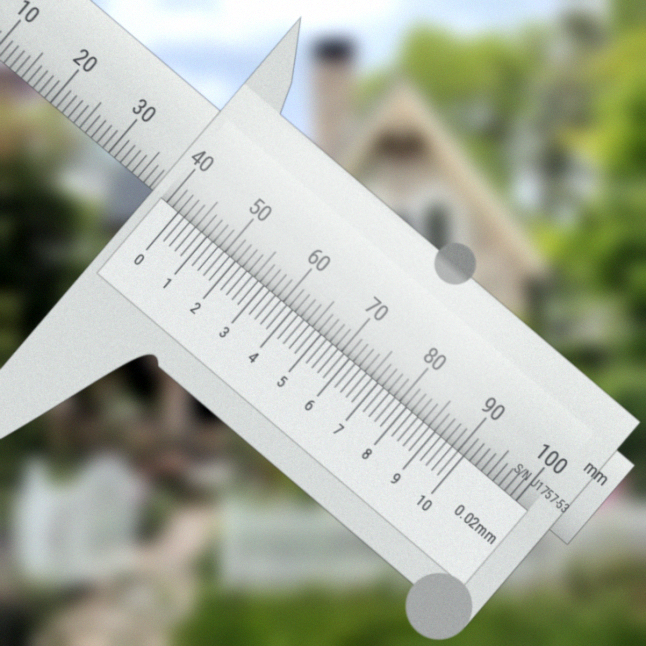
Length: 42.0; mm
